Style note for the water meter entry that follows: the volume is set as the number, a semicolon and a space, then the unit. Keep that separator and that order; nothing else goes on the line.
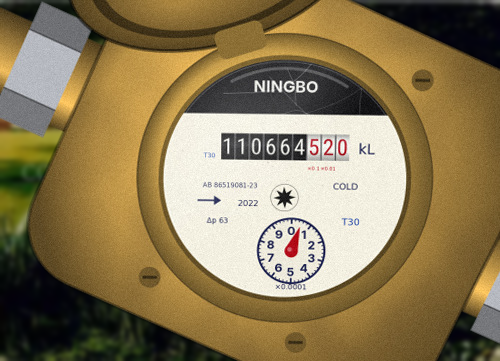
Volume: 110664.5200; kL
